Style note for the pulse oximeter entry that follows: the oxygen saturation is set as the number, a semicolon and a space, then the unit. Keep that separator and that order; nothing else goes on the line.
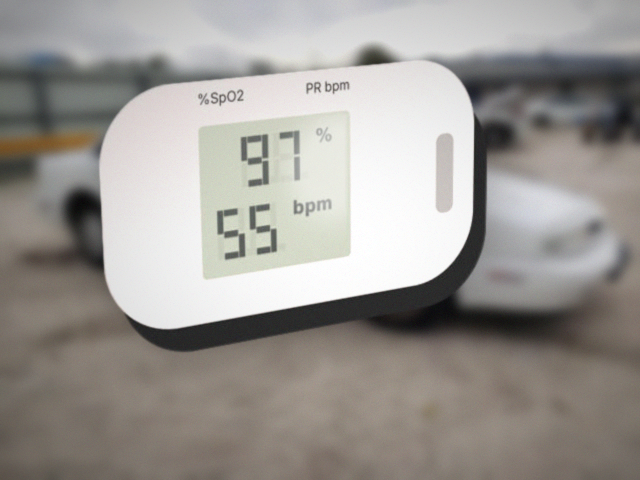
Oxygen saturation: 97; %
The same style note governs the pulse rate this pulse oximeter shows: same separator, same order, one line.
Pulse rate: 55; bpm
